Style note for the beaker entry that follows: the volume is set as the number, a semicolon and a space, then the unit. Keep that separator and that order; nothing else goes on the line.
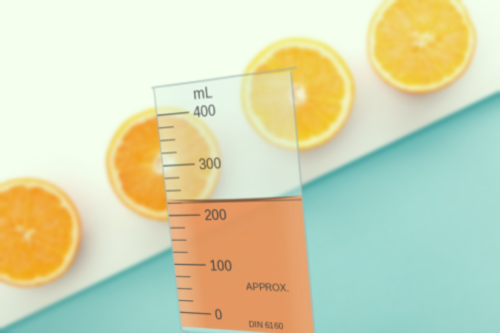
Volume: 225; mL
